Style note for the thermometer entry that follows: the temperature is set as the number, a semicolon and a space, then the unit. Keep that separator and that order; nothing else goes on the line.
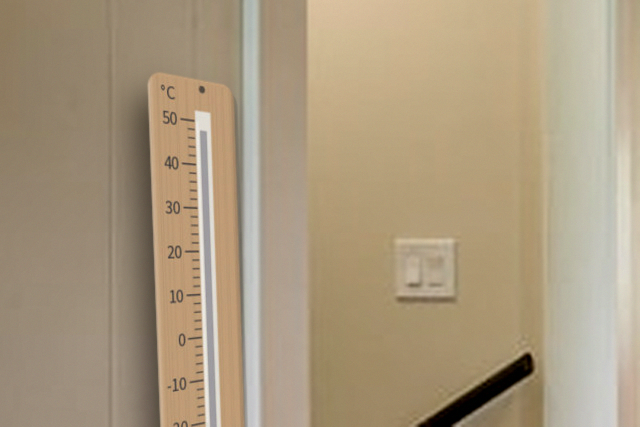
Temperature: 48; °C
